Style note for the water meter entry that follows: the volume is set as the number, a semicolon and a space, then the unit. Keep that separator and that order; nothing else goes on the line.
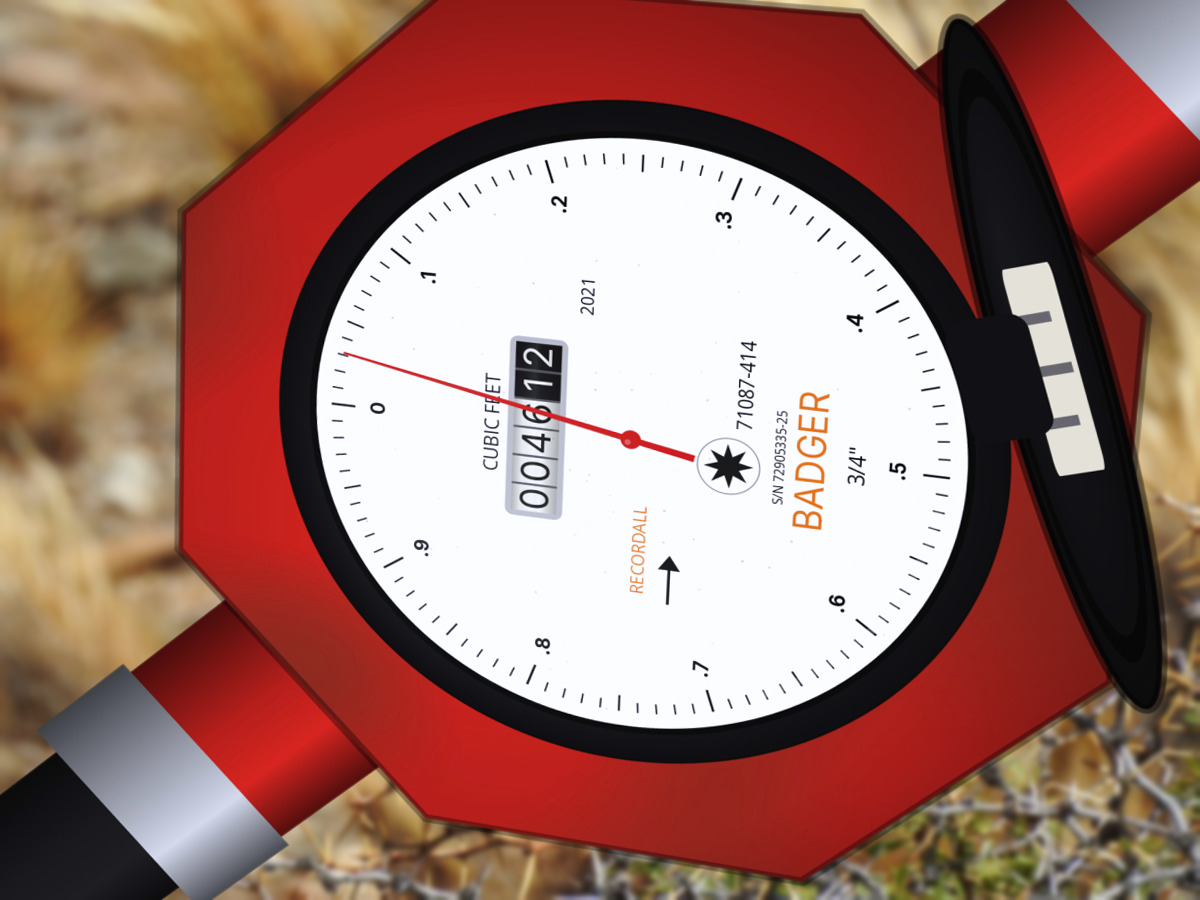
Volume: 4612.03; ft³
